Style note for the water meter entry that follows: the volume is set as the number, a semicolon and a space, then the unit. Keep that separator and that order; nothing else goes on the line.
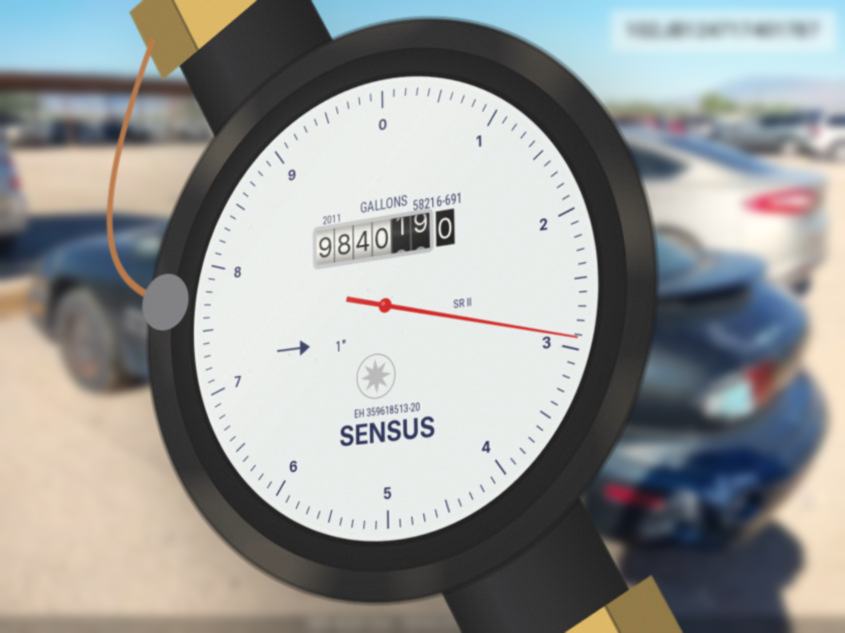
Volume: 9840192.9; gal
